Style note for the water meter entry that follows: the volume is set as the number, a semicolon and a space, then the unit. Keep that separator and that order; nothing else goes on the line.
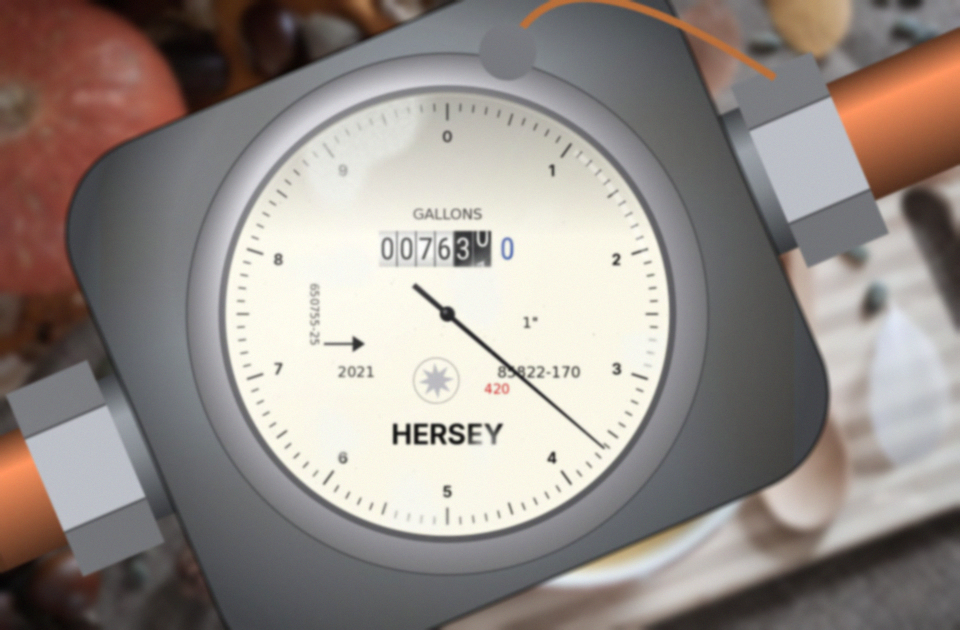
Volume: 76303.6; gal
